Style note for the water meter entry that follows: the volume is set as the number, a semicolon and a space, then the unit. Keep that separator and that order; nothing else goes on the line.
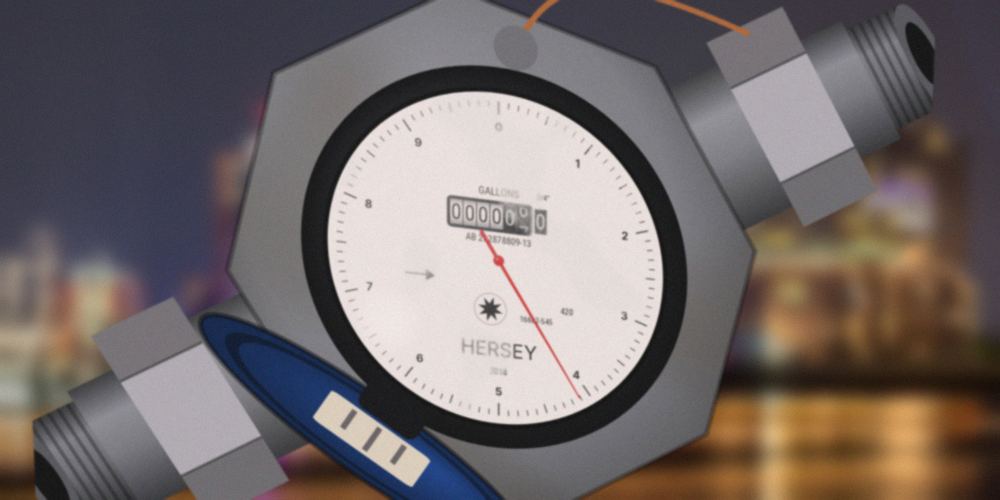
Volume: 64.1; gal
